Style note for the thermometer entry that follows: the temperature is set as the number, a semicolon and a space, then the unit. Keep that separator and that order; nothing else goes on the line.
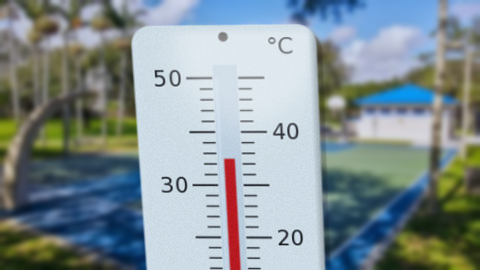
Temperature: 35; °C
